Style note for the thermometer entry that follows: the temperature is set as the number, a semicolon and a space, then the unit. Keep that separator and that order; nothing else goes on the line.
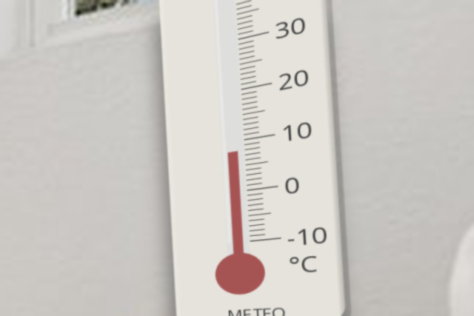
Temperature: 8; °C
